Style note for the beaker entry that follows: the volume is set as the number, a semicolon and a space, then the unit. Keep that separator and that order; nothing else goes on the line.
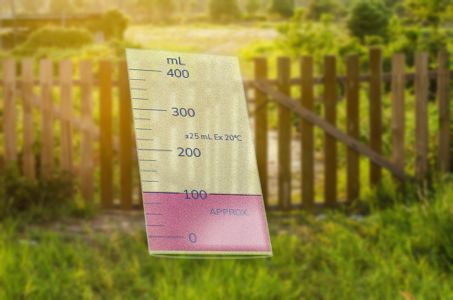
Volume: 100; mL
